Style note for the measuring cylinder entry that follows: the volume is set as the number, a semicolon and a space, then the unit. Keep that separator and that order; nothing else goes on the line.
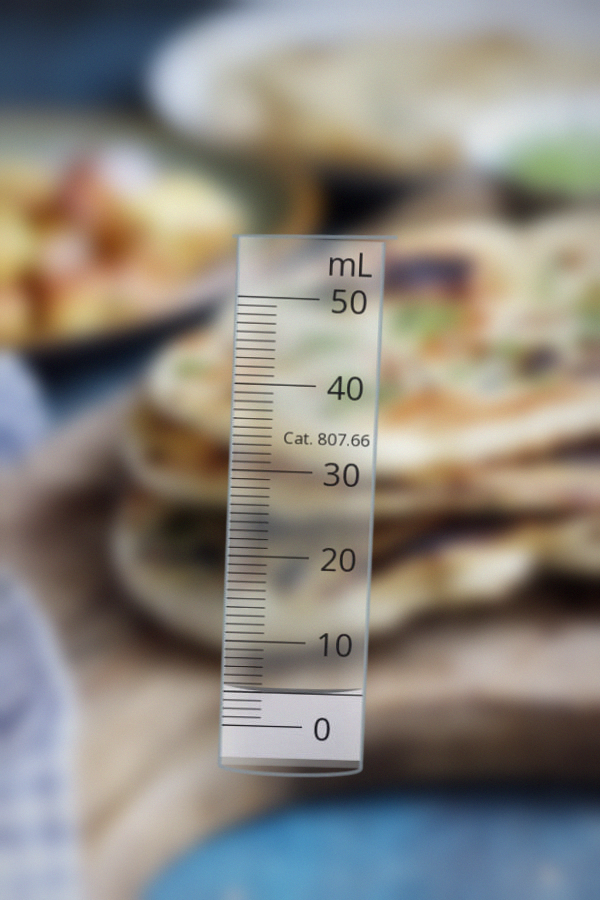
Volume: 4; mL
